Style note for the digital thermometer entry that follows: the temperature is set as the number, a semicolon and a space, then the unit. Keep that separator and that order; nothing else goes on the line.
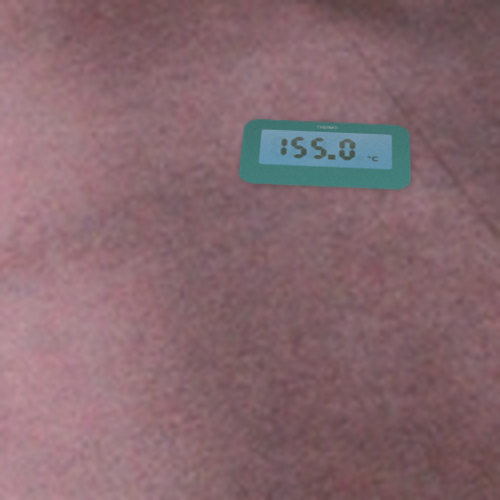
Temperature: 155.0; °C
